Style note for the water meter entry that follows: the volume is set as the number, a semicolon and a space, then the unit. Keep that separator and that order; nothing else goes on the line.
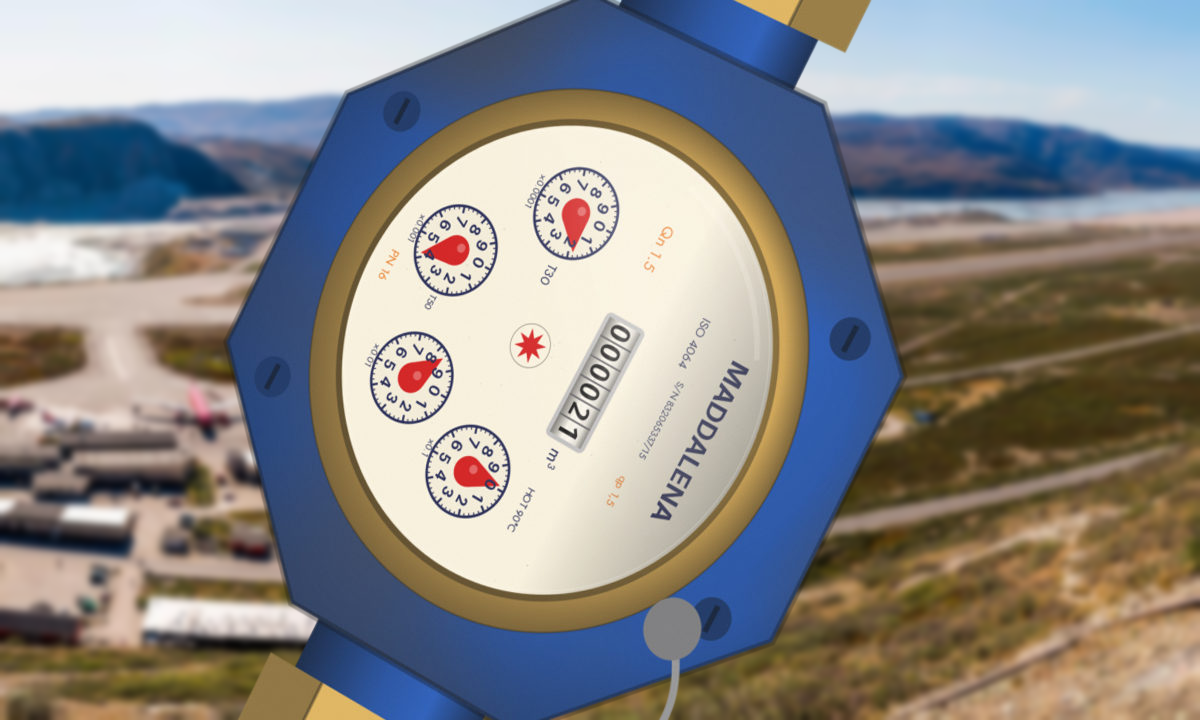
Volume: 20.9841; m³
